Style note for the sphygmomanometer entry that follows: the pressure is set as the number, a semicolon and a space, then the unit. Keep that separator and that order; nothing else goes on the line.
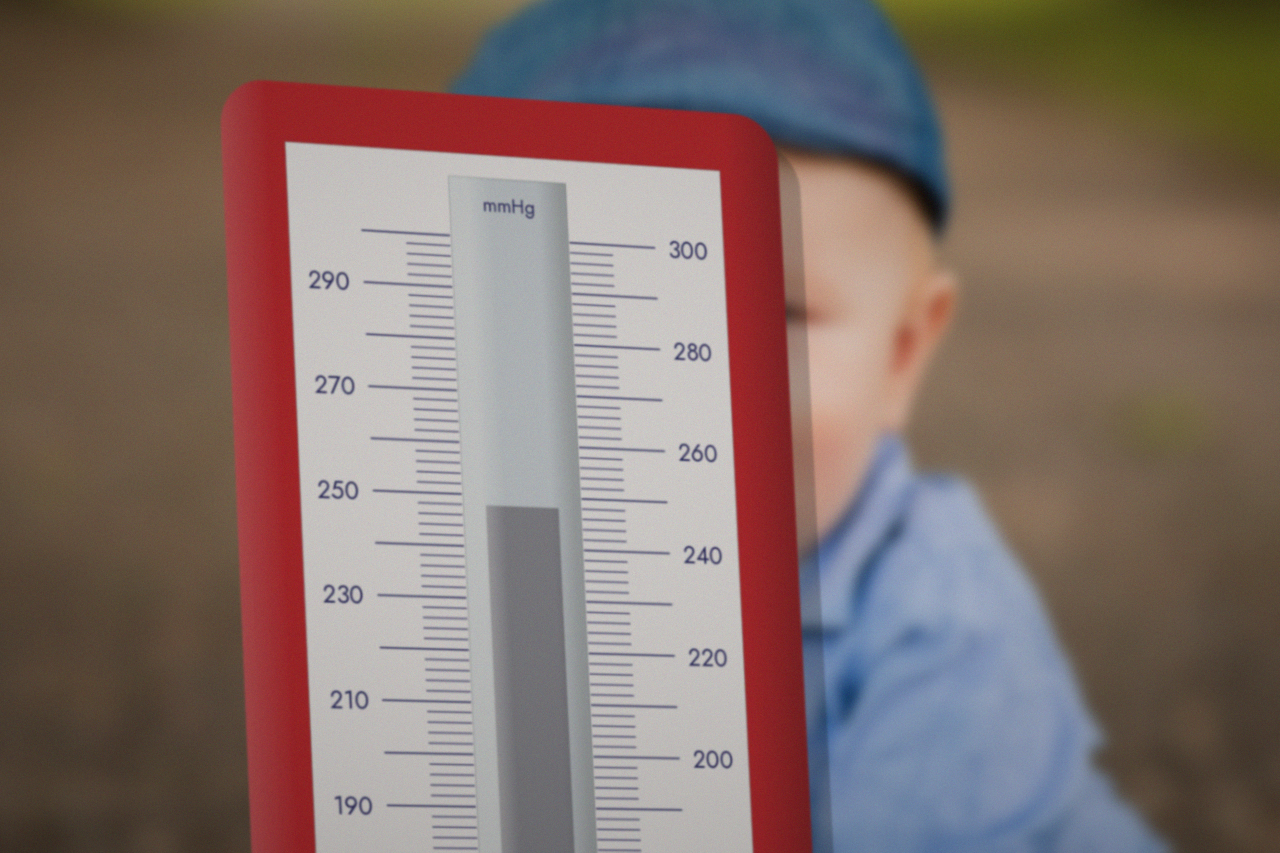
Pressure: 248; mmHg
